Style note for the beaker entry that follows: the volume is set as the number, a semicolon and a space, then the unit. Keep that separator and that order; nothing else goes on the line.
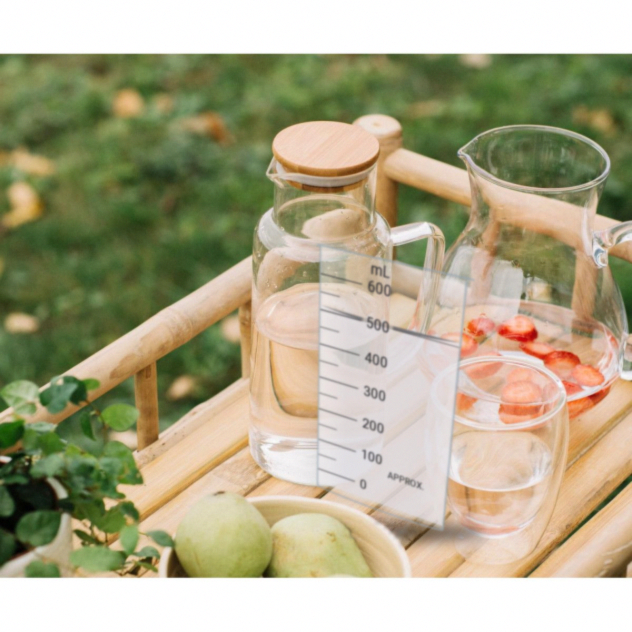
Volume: 500; mL
